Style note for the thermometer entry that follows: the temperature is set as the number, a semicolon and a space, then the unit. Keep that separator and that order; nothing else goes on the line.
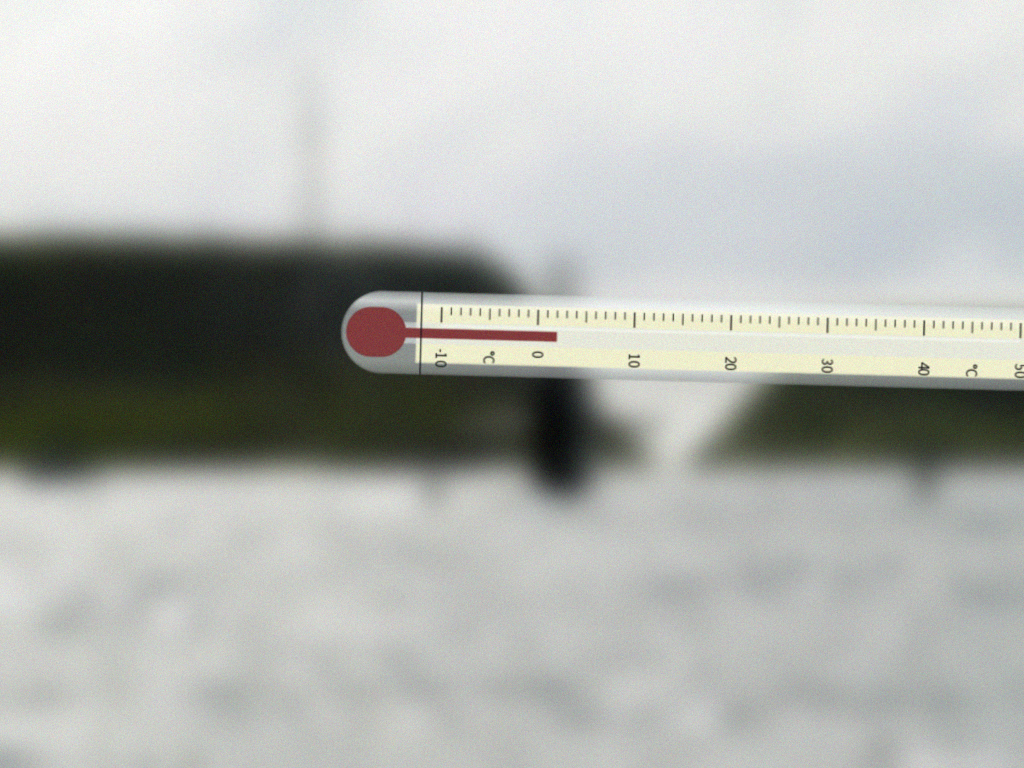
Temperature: 2; °C
